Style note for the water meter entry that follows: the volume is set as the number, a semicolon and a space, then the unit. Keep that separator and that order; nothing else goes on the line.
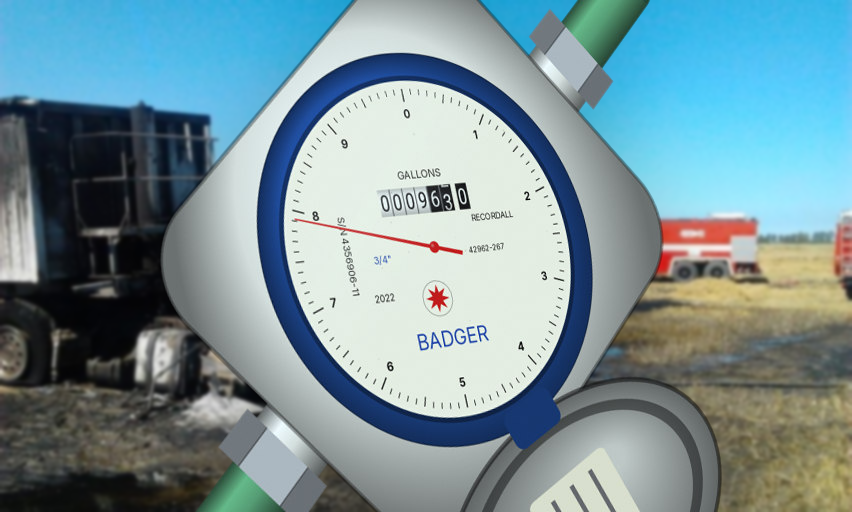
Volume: 9627.9; gal
